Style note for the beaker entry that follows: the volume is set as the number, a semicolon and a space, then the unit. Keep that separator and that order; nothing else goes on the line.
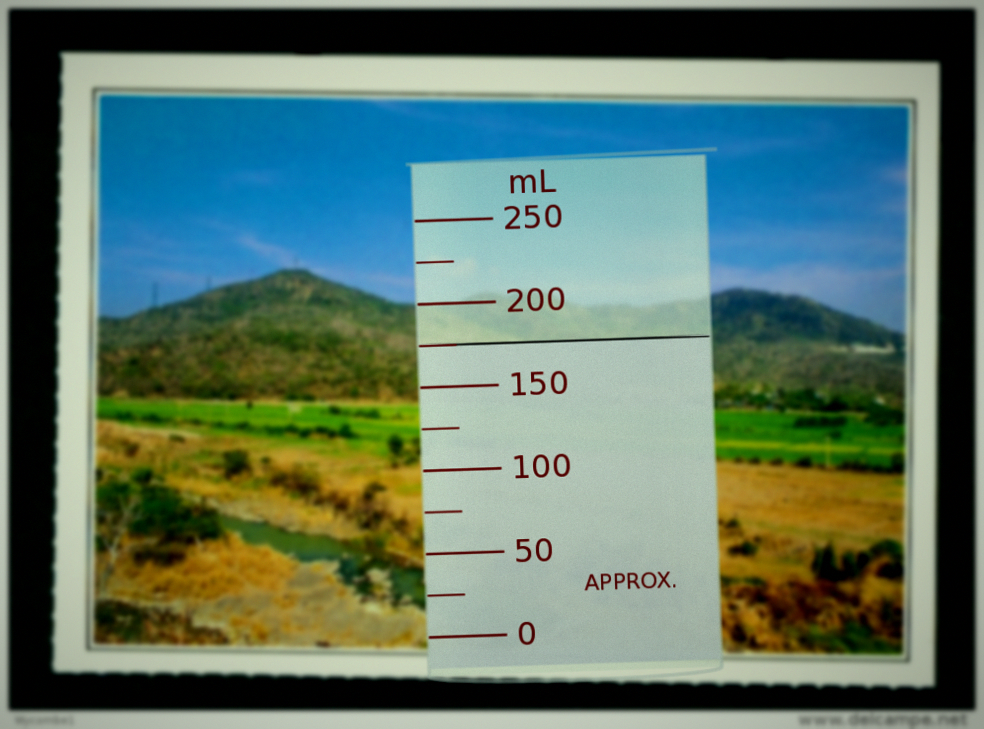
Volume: 175; mL
